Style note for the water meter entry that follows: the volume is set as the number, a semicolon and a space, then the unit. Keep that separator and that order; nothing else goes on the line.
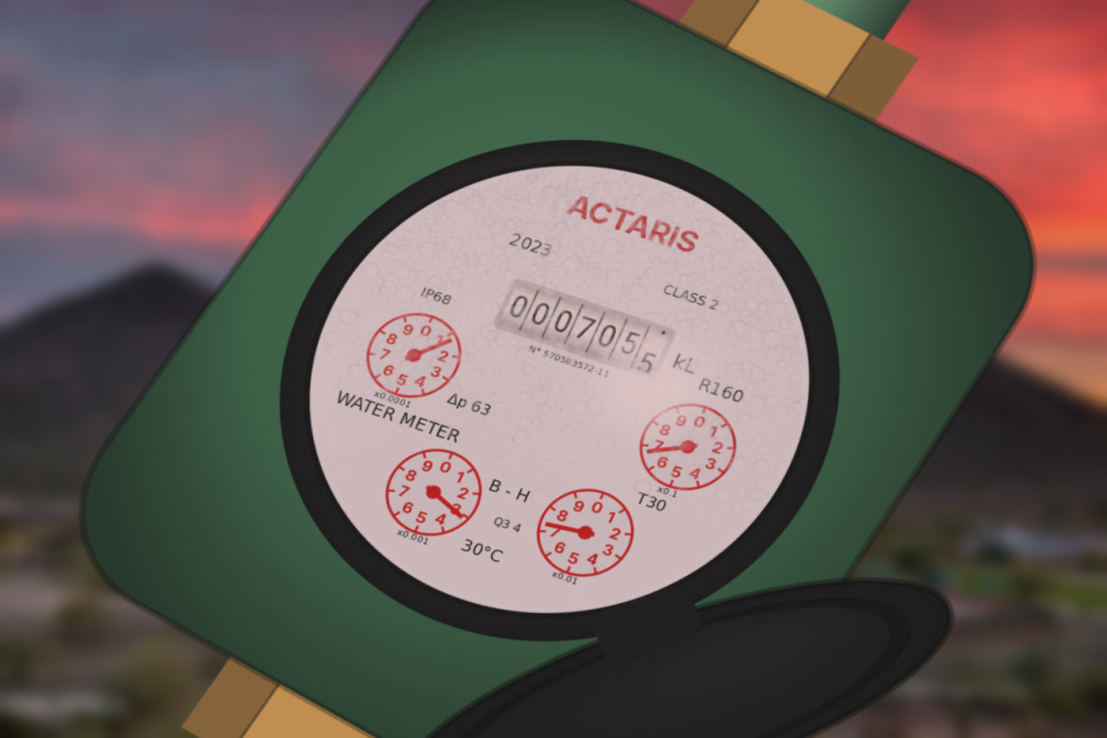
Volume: 7054.6731; kL
